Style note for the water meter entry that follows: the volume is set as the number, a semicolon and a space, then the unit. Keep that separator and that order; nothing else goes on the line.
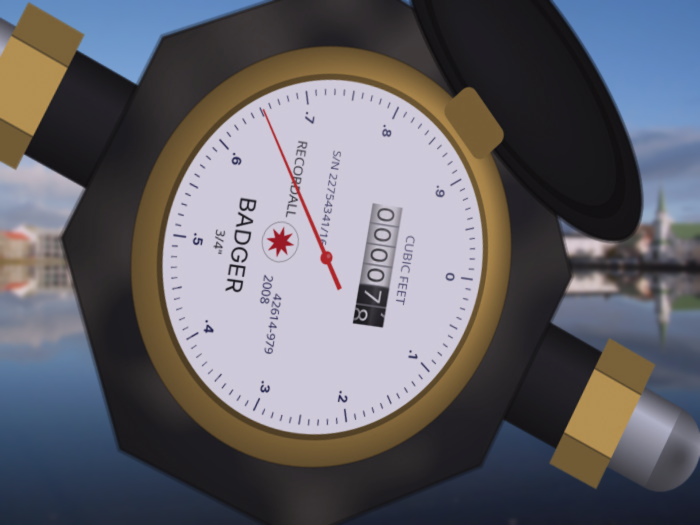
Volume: 77.65; ft³
